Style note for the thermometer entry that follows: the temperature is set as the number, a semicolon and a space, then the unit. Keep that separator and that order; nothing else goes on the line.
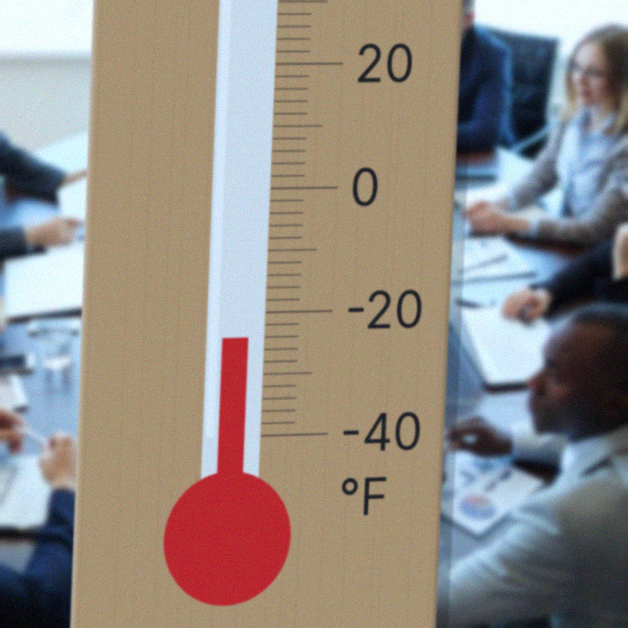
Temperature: -24; °F
